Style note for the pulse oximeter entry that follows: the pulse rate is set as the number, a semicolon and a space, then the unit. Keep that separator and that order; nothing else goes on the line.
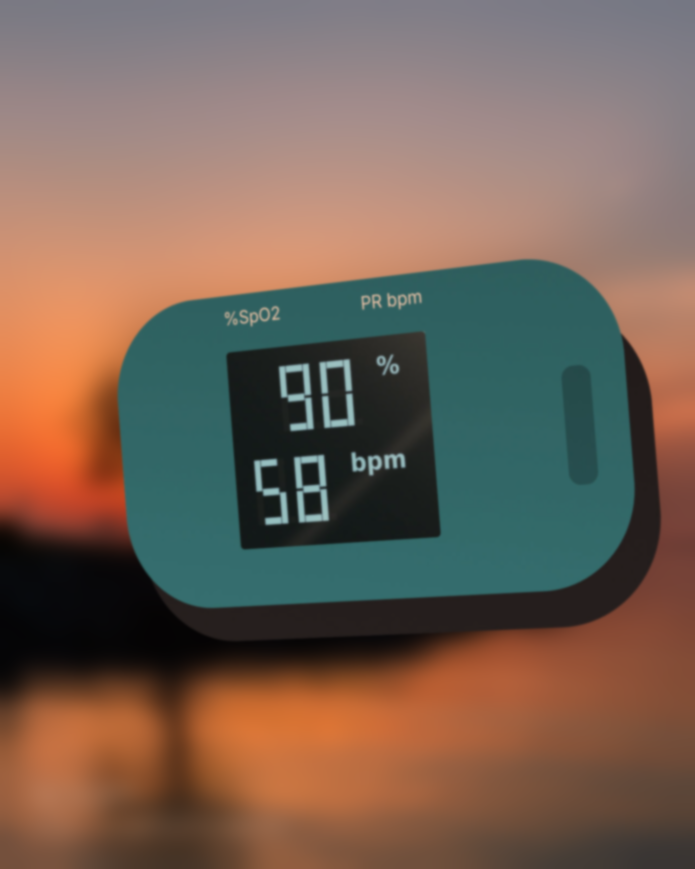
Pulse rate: 58; bpm
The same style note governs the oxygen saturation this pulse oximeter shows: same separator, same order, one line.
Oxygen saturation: 90; %
